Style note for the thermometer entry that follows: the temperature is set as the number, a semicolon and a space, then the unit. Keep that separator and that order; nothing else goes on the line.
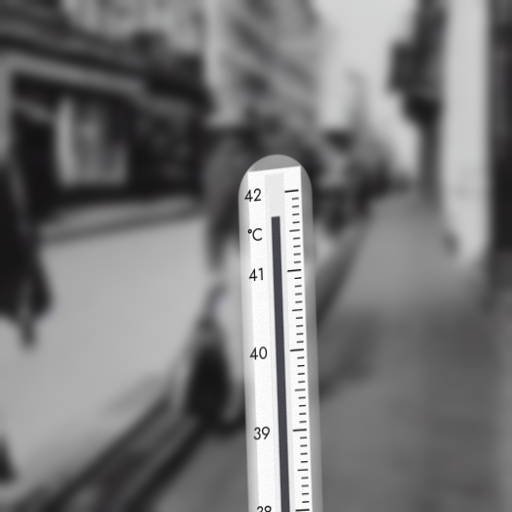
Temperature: 41.7; °C
